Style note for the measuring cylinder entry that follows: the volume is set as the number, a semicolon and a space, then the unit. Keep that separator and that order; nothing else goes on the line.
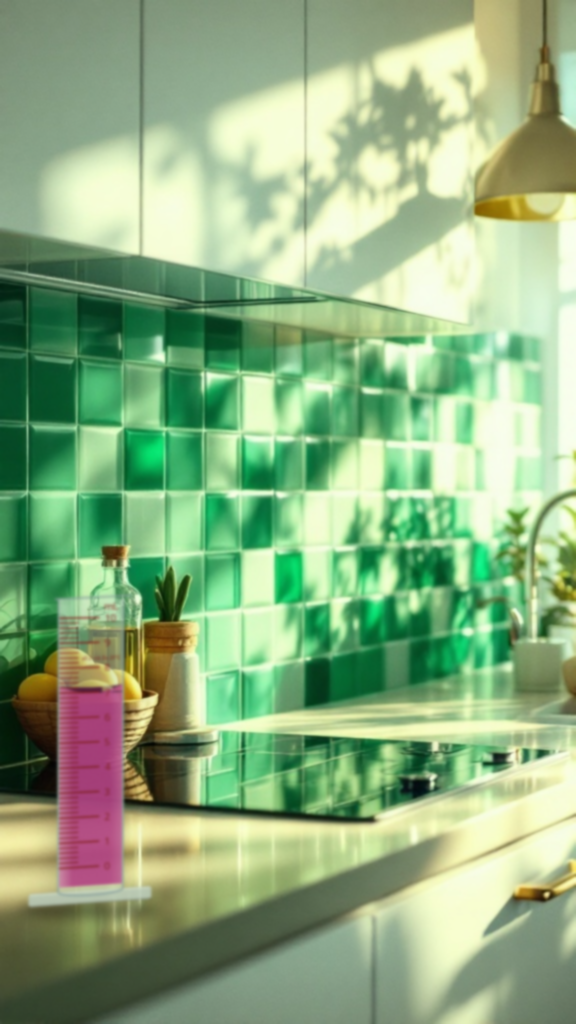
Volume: 7; mL
